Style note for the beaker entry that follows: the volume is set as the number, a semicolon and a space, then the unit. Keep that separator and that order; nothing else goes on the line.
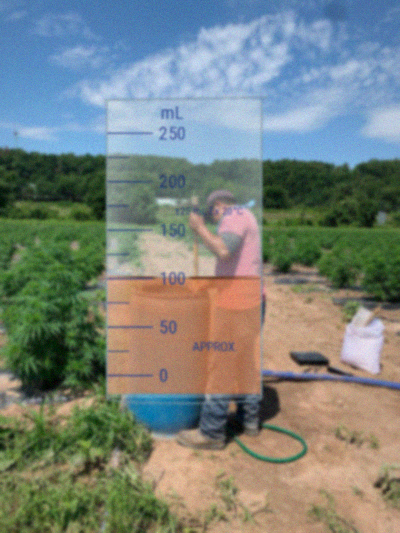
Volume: 100; mL
